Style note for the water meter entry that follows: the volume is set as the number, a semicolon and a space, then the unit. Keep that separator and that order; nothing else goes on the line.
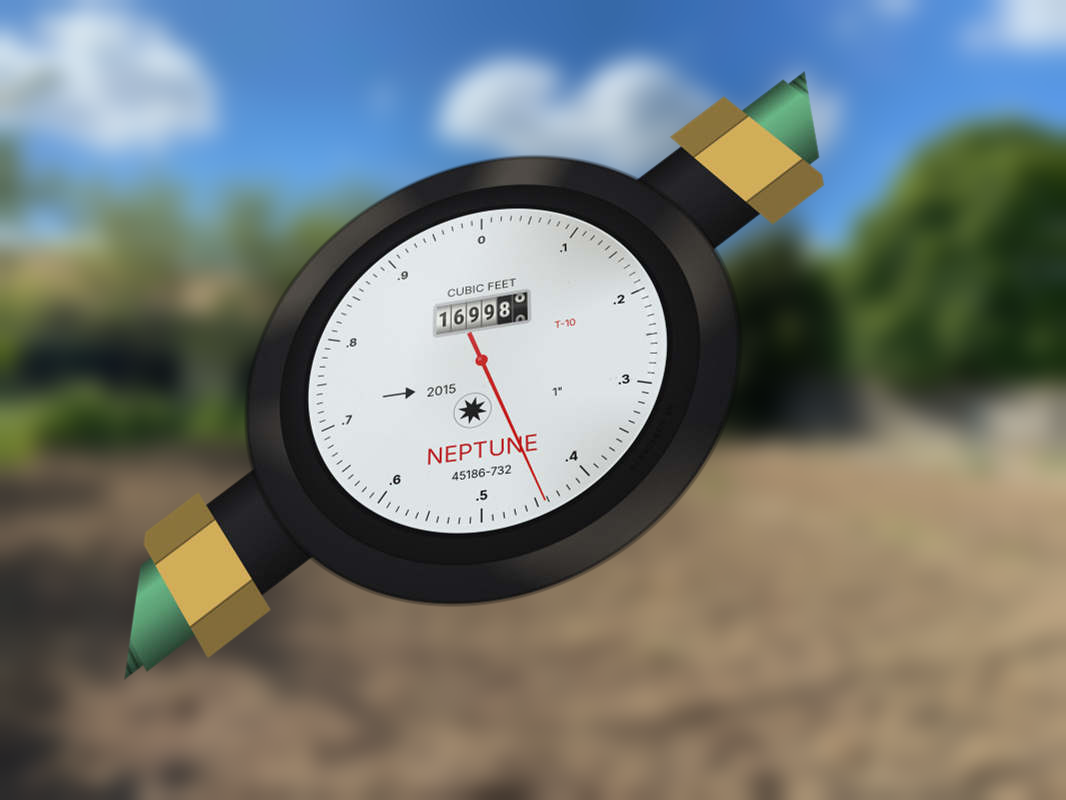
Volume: 169988.44; ft³
